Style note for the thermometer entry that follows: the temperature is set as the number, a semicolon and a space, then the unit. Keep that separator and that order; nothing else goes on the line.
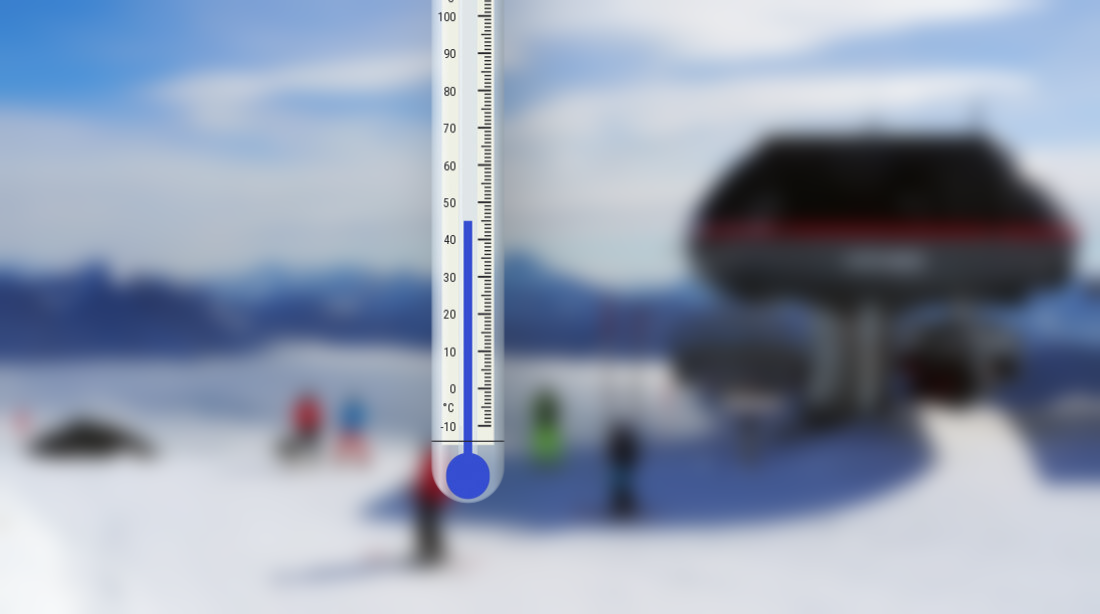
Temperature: 45; °C
